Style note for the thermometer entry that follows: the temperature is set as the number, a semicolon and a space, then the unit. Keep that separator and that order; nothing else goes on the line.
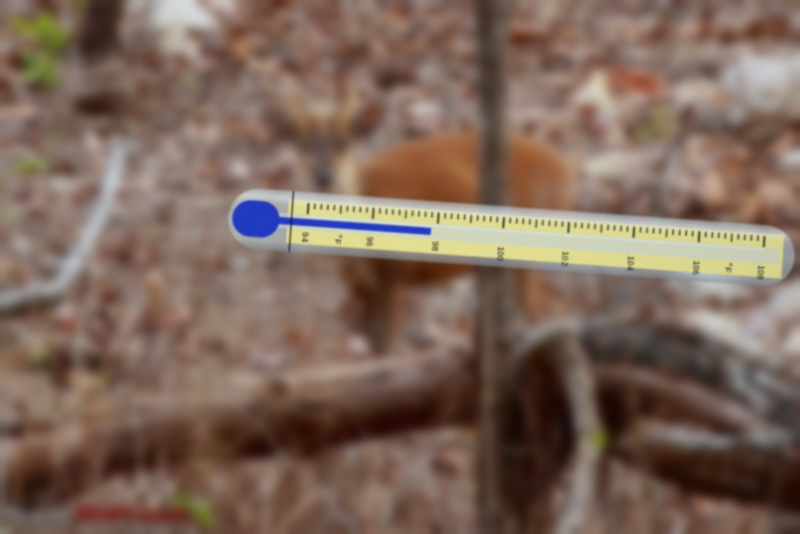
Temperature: 97.8; °F
